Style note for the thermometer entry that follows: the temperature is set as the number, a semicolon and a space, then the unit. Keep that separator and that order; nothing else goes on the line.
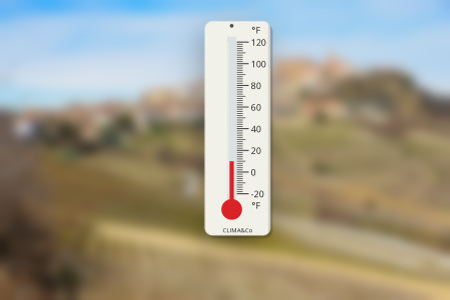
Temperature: 10; °F
